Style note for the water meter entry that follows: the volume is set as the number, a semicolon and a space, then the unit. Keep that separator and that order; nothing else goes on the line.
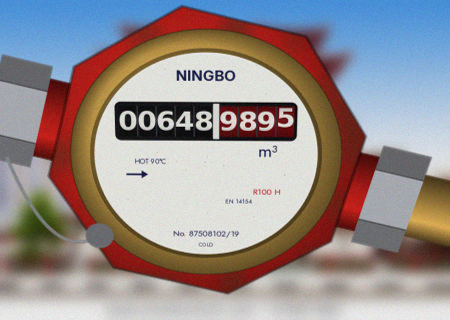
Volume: 648.9895; m³
